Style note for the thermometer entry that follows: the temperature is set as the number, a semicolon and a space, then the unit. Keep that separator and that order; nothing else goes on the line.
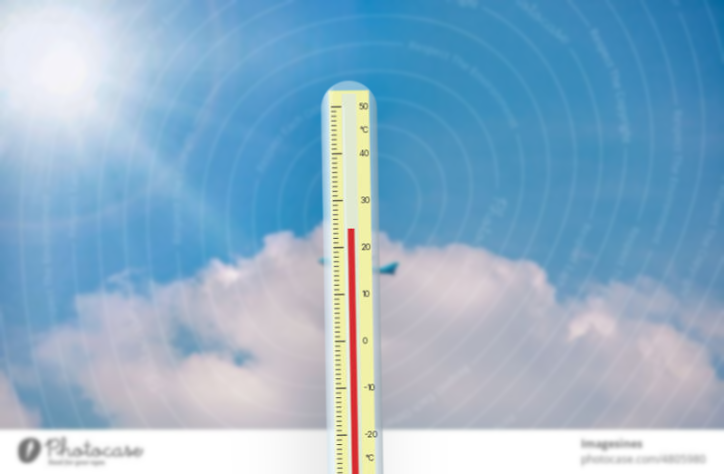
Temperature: 24; °C
